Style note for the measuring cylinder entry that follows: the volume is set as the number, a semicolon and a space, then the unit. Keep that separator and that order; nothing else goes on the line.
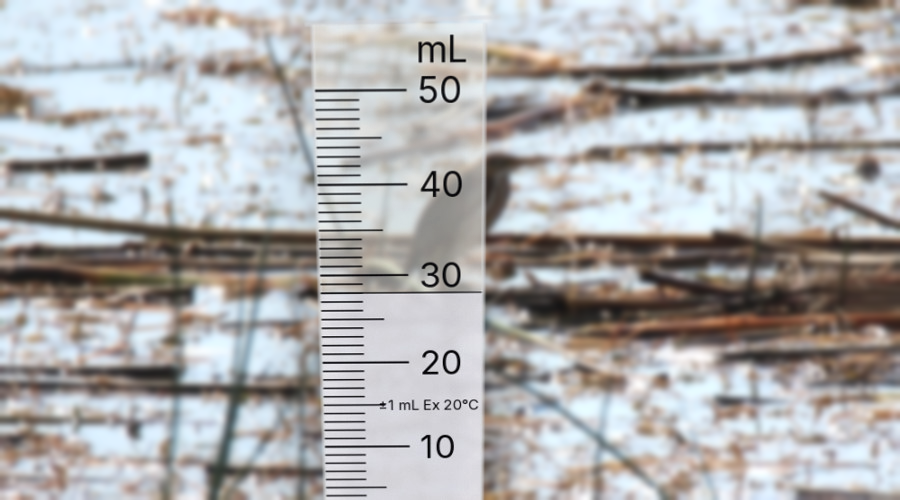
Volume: 28; mL
